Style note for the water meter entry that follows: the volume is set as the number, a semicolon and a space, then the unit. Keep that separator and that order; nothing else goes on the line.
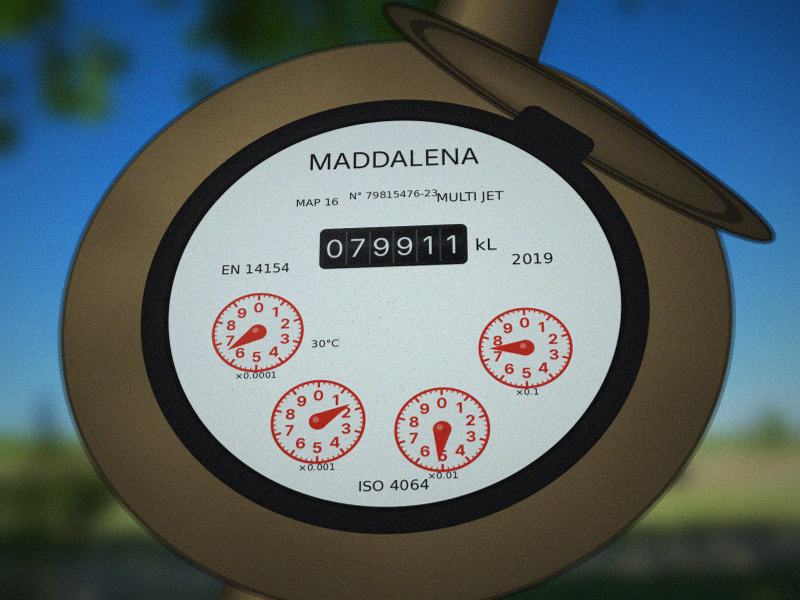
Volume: 79911.7516; kL
